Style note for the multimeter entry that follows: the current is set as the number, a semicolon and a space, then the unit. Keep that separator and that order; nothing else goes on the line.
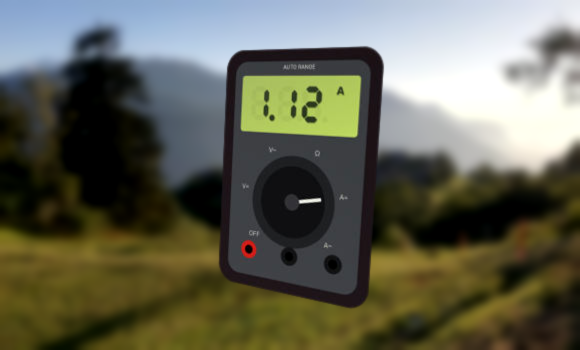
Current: 1.12; A
